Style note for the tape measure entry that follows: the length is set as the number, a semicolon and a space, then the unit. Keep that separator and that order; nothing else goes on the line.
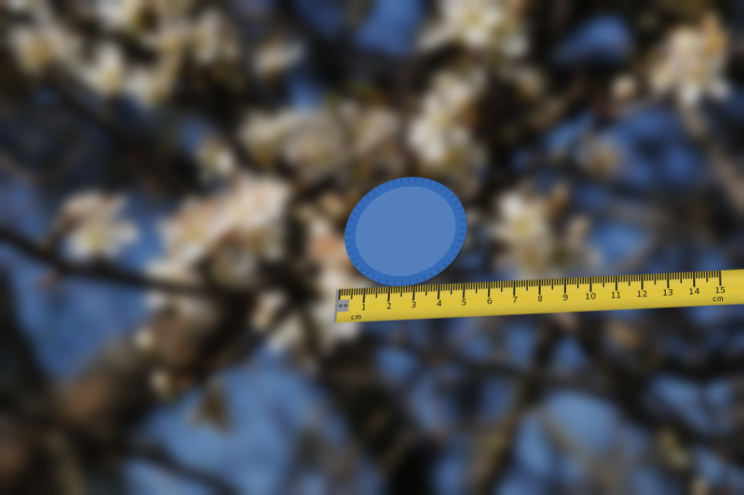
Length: 5; cm
